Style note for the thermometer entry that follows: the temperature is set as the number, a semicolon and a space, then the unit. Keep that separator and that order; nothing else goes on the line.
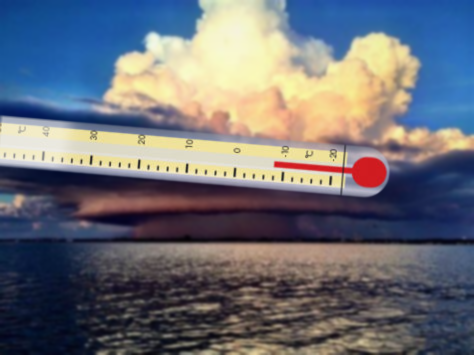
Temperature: -8; °C
